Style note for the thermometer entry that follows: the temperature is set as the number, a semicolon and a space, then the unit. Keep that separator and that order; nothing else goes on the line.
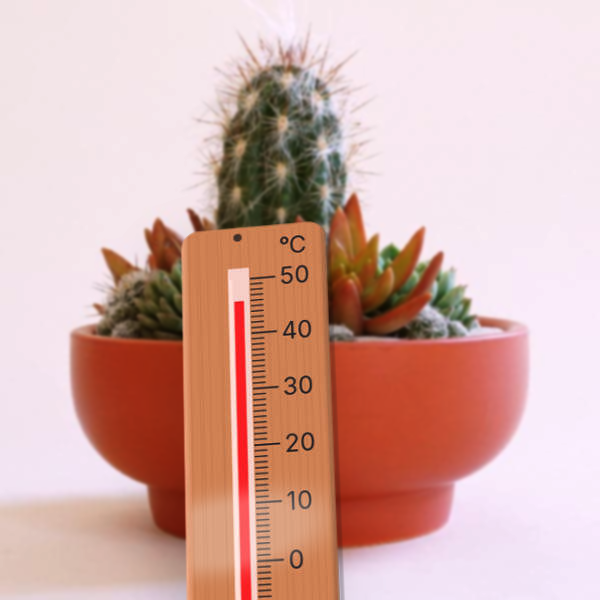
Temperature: 46; °C
